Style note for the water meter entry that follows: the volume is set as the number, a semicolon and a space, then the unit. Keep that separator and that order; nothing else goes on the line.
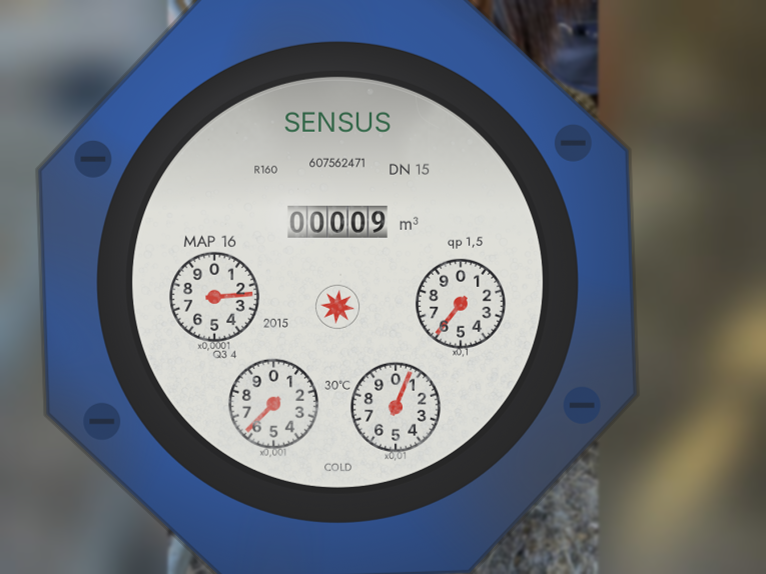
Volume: 9.6062; m³
